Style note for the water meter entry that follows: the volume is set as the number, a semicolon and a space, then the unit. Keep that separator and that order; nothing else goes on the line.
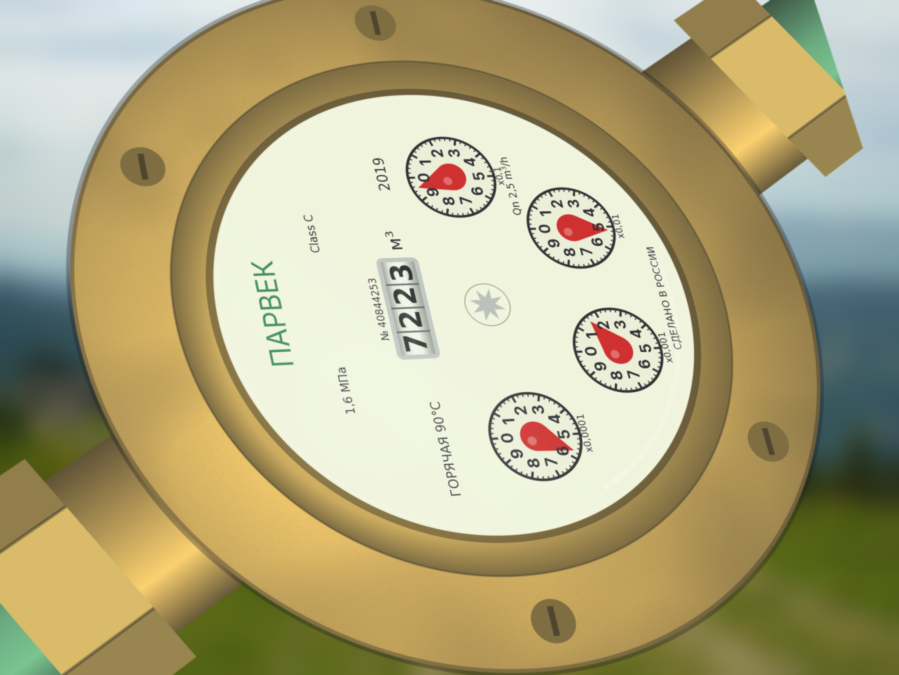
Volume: 7222.9515; m³
